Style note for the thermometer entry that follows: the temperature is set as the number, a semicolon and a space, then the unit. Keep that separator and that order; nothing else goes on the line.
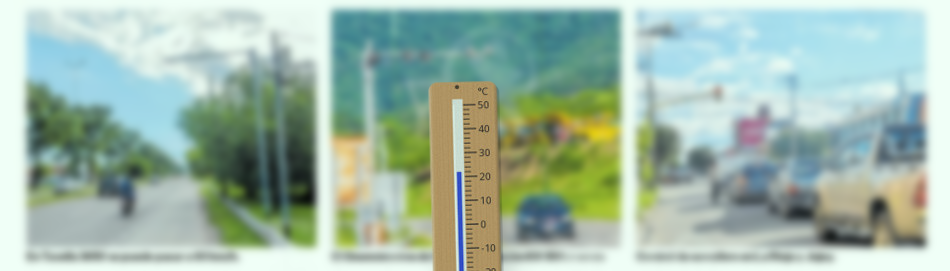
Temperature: 22; °C
